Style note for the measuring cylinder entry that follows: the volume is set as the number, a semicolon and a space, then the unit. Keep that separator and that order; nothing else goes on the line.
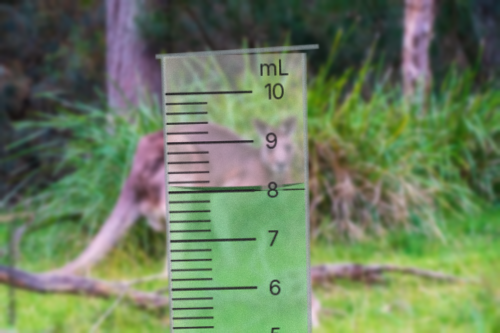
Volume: 8; mL
